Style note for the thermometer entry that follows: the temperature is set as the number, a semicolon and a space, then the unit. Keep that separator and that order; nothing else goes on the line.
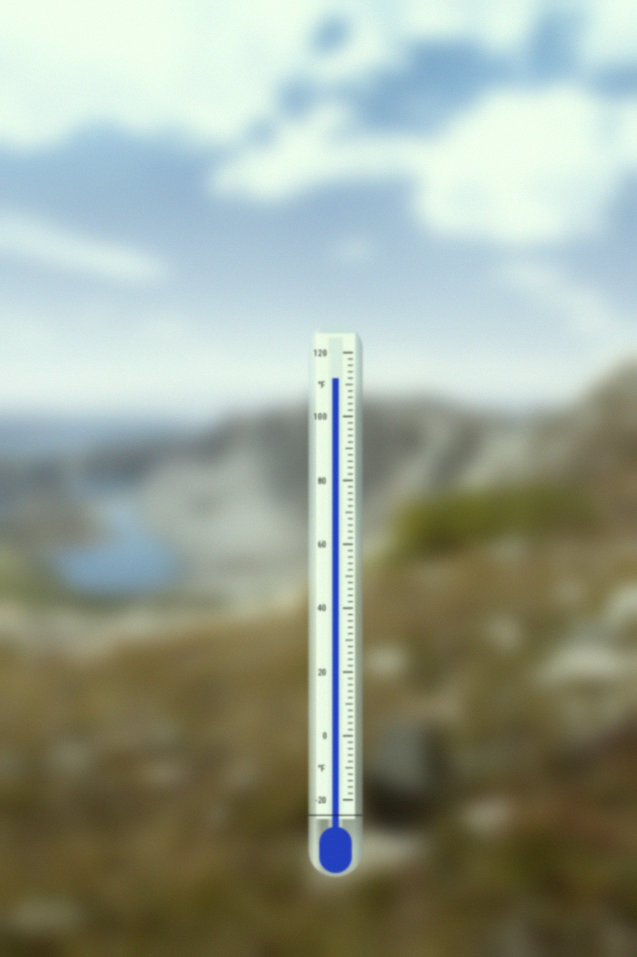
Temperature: 112; °F
